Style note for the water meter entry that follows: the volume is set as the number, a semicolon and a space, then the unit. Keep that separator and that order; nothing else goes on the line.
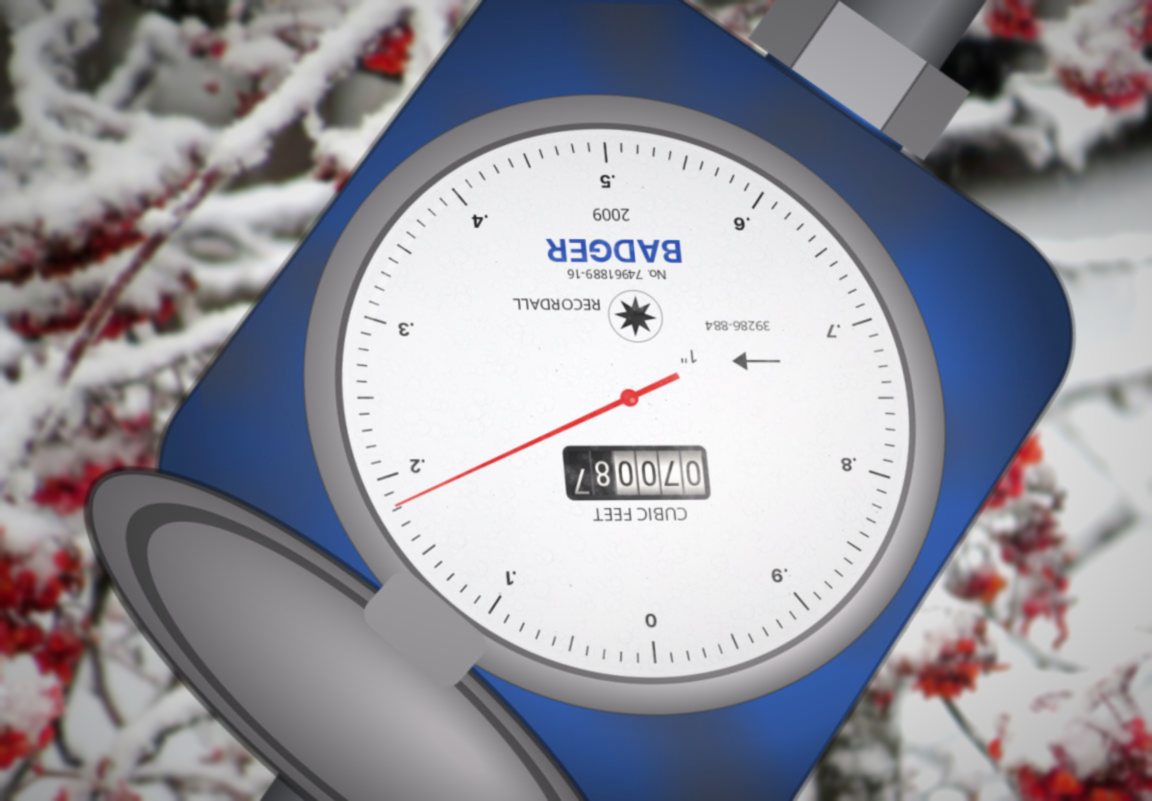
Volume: 70087.18; ft³
